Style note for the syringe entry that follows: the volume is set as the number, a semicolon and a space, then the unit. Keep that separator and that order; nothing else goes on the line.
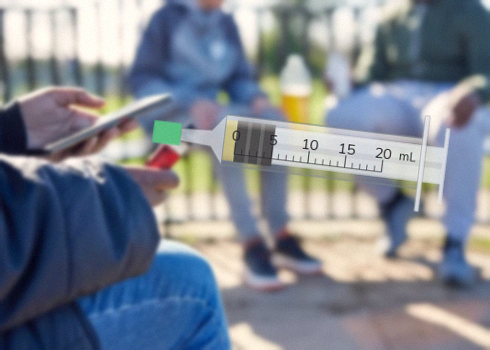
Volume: 0; mL
